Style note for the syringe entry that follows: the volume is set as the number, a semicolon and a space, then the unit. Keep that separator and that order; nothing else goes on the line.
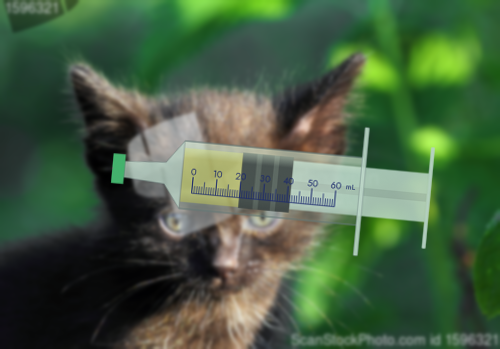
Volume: 20; mL
